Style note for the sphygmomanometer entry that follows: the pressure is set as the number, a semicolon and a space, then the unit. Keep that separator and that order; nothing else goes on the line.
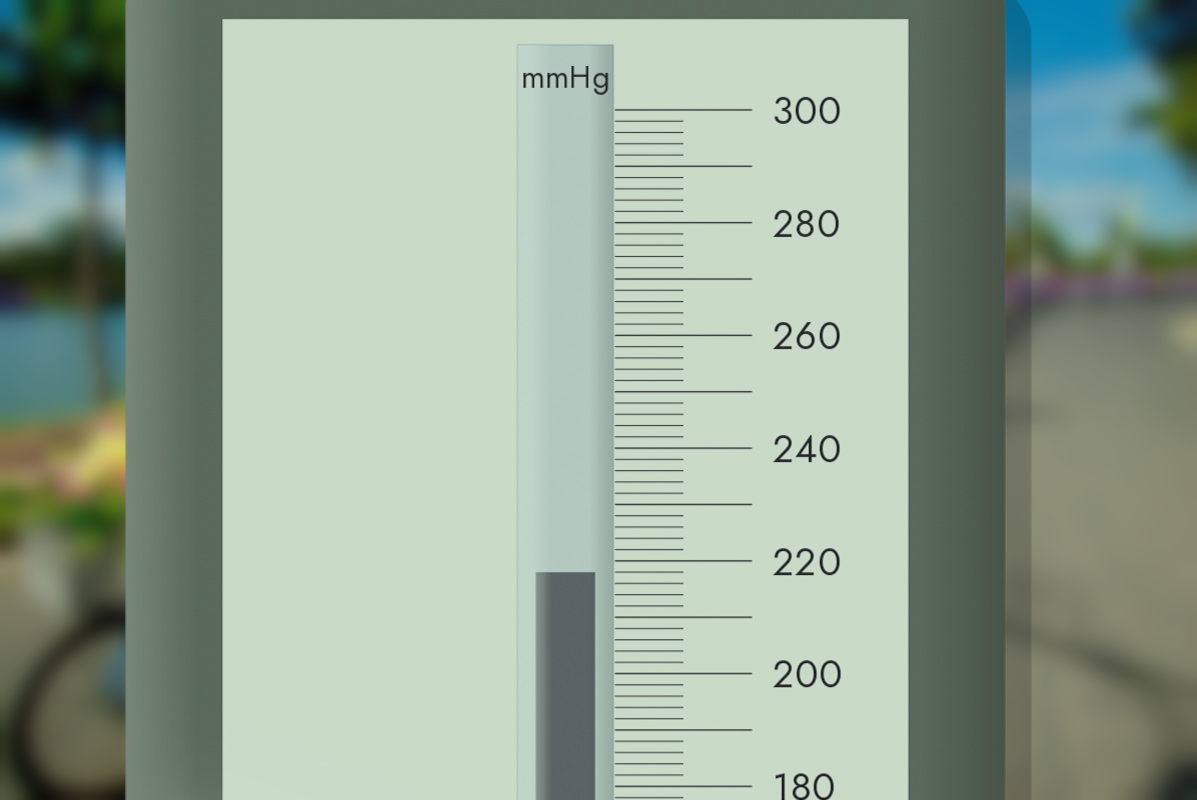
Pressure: 218; mmHg
